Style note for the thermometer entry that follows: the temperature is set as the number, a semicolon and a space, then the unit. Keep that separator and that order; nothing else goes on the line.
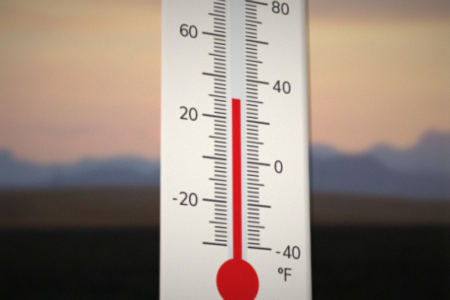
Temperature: 30; °F
